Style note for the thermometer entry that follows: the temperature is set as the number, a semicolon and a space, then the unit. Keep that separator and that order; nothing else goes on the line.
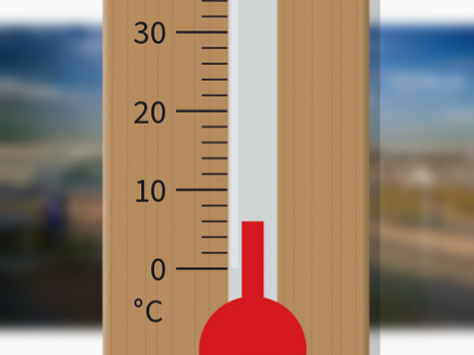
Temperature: 6; °C
